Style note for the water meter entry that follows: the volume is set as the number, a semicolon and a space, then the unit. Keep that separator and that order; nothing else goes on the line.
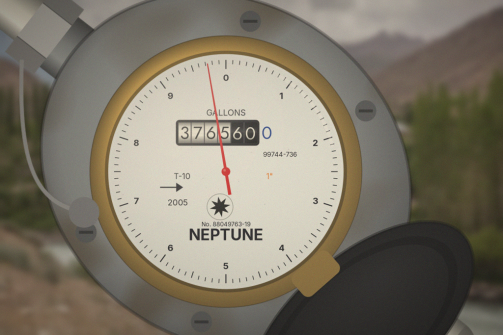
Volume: 3765599.7; gal
